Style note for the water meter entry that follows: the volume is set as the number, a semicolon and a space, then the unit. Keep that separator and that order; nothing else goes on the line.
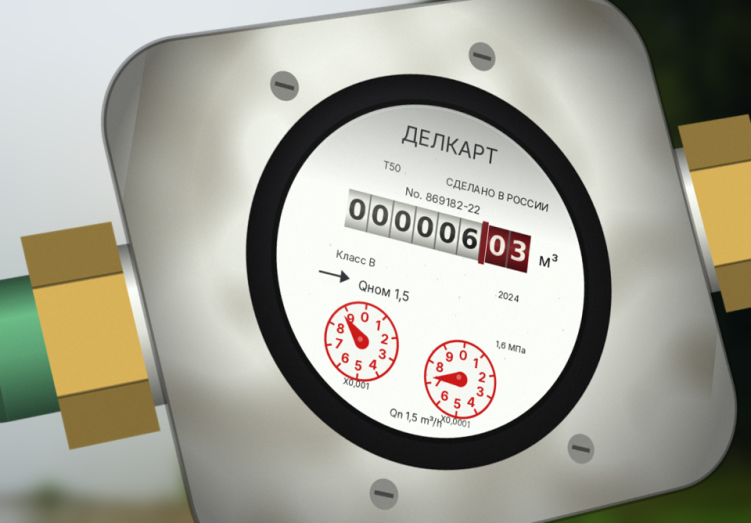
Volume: 6.0387; m³
